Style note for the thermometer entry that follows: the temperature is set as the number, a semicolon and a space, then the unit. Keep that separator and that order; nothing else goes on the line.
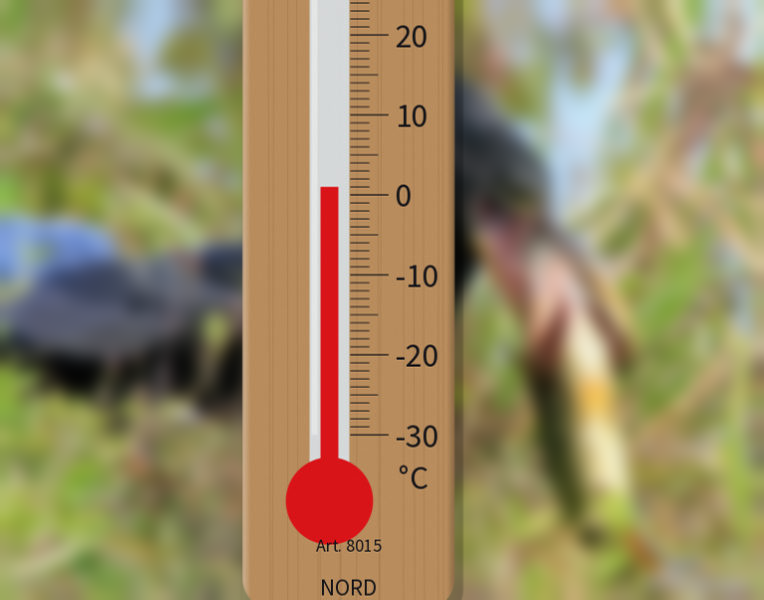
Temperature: 1; °C
